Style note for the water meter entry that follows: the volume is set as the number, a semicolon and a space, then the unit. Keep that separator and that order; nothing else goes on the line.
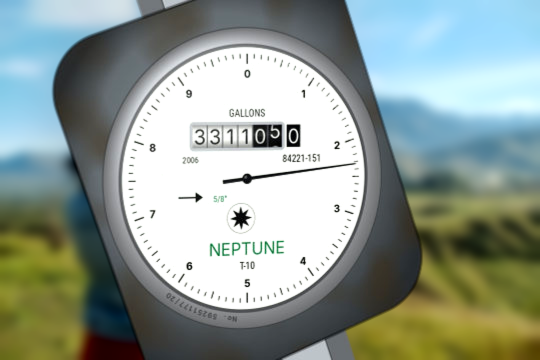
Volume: 3311052.3; gal
